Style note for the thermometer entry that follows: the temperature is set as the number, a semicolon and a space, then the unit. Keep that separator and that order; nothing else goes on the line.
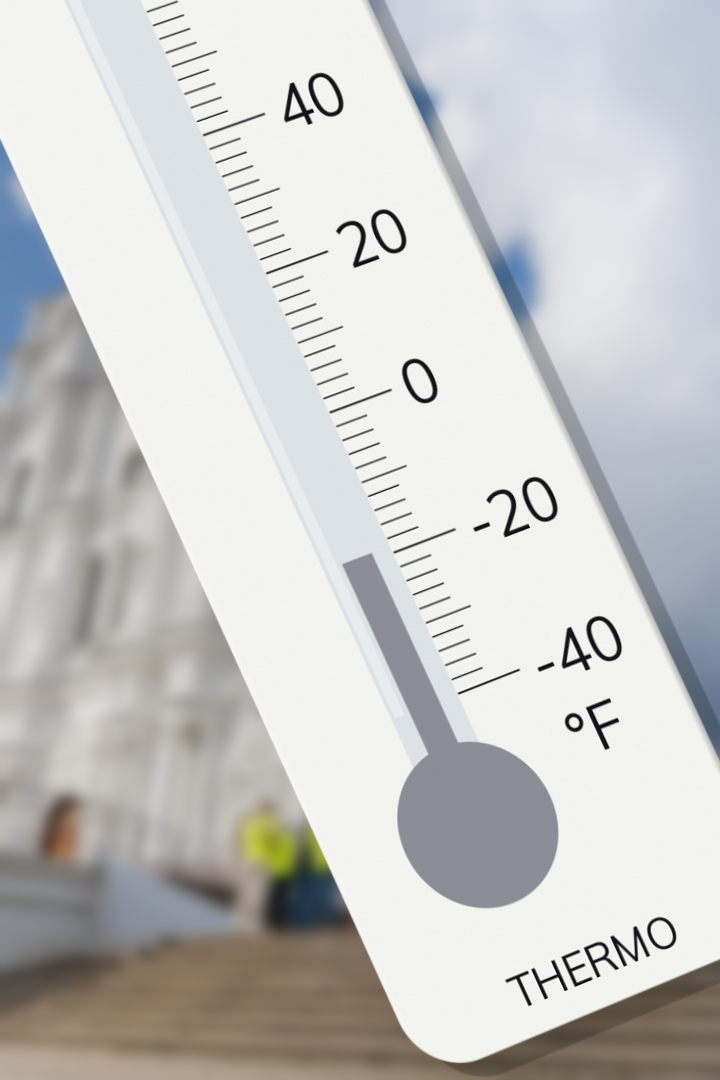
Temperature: -19; °F
